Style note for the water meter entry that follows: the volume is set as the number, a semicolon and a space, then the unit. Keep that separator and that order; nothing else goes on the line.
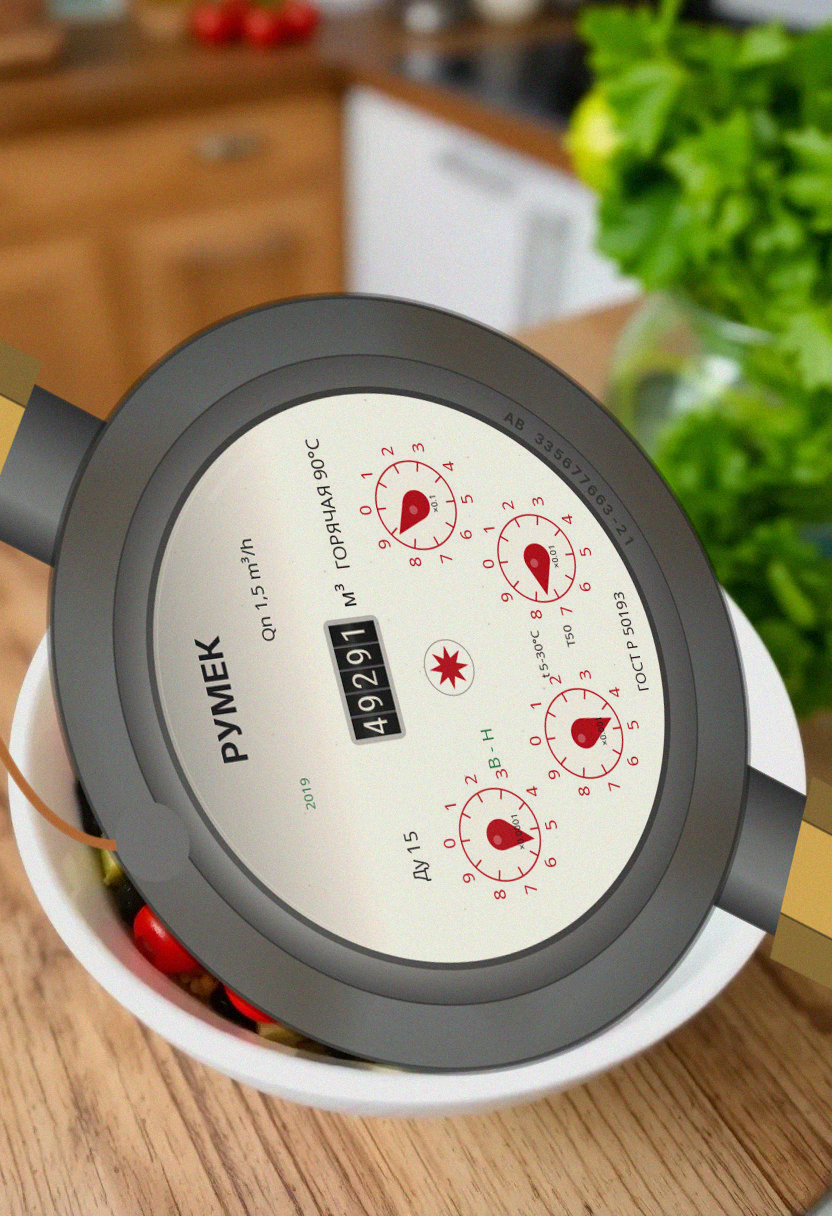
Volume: 49291.8745; m³
